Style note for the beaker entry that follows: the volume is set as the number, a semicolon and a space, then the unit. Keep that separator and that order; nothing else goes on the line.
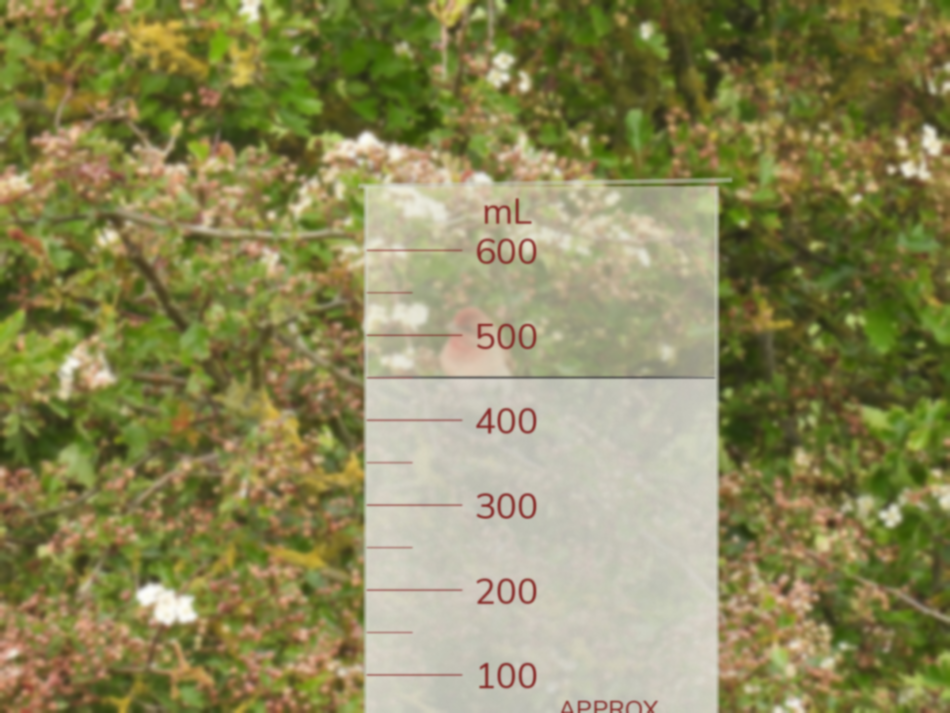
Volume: 450; mL
